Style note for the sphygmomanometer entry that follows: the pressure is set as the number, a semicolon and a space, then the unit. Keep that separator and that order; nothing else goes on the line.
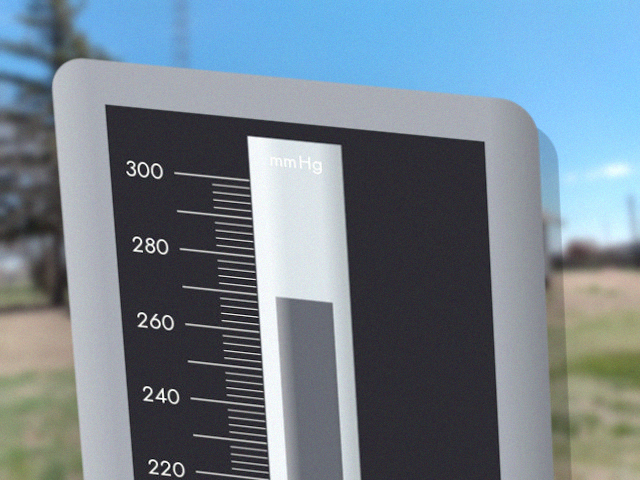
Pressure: 270; mmHg
